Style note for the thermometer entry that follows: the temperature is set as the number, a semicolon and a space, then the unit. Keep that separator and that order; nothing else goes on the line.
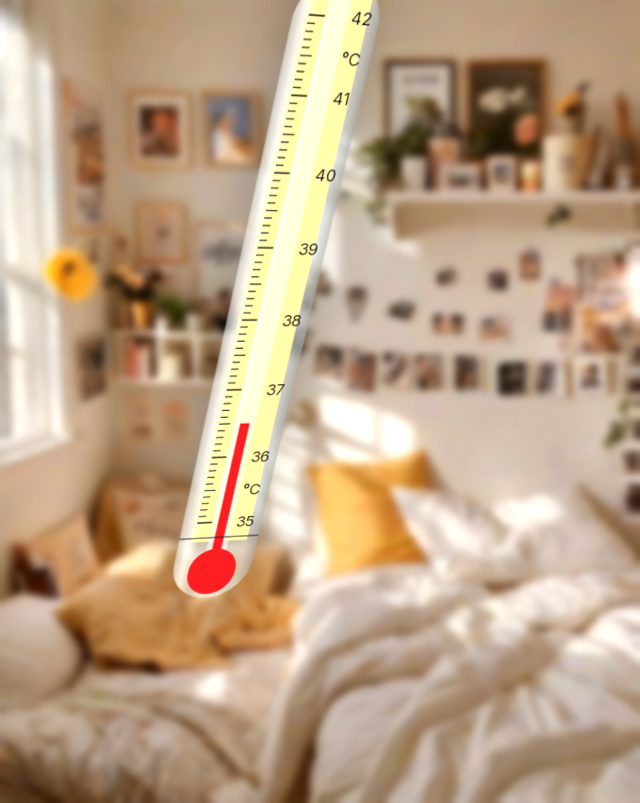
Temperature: 36.5; °C
